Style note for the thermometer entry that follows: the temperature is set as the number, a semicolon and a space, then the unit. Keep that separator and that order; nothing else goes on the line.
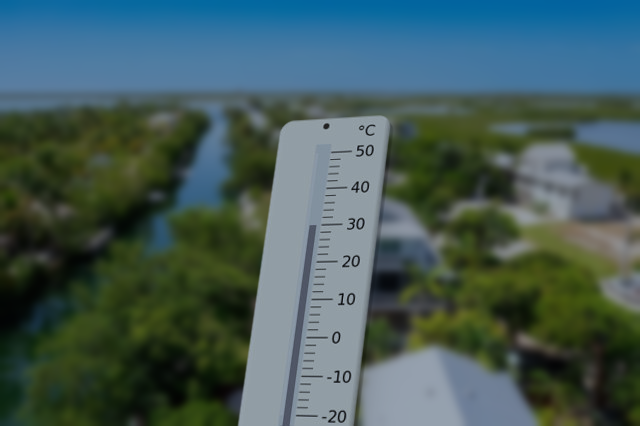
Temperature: 30; °C
